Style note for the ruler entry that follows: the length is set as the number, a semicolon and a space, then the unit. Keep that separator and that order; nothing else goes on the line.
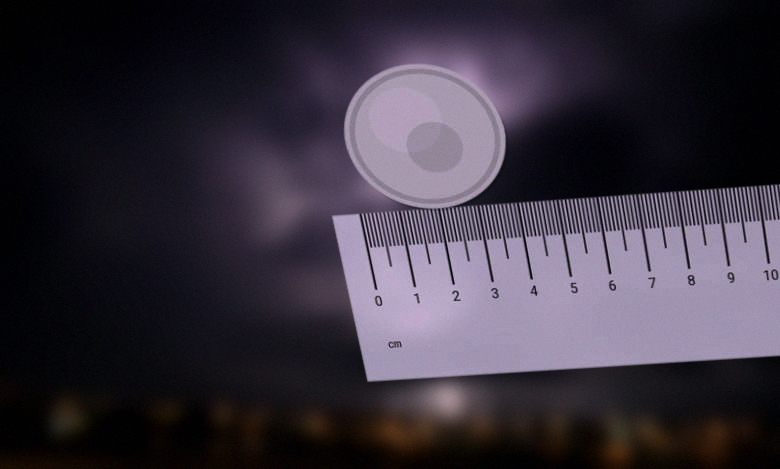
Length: 4; cm
